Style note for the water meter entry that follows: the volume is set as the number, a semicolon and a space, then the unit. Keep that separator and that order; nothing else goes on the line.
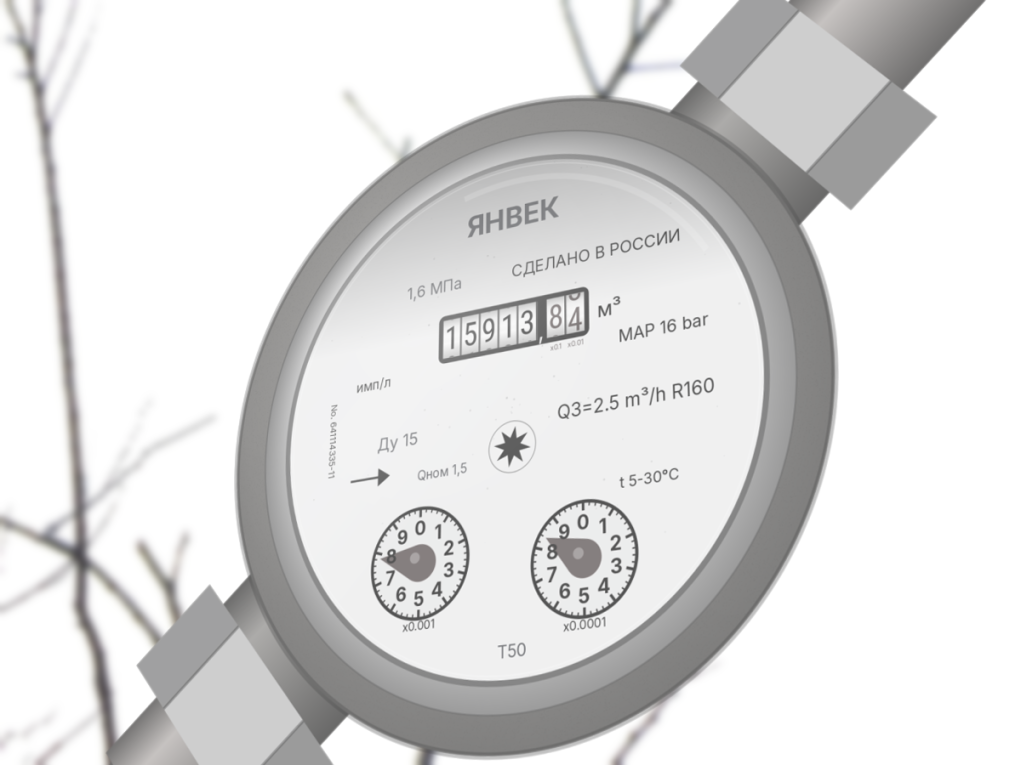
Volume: 15913.8378; m³
